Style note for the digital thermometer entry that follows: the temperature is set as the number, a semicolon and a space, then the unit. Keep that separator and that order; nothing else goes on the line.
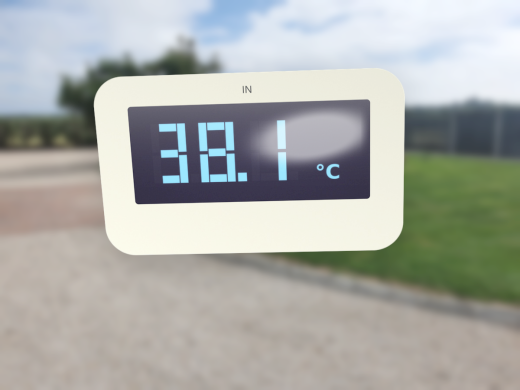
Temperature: 38.1; °C
